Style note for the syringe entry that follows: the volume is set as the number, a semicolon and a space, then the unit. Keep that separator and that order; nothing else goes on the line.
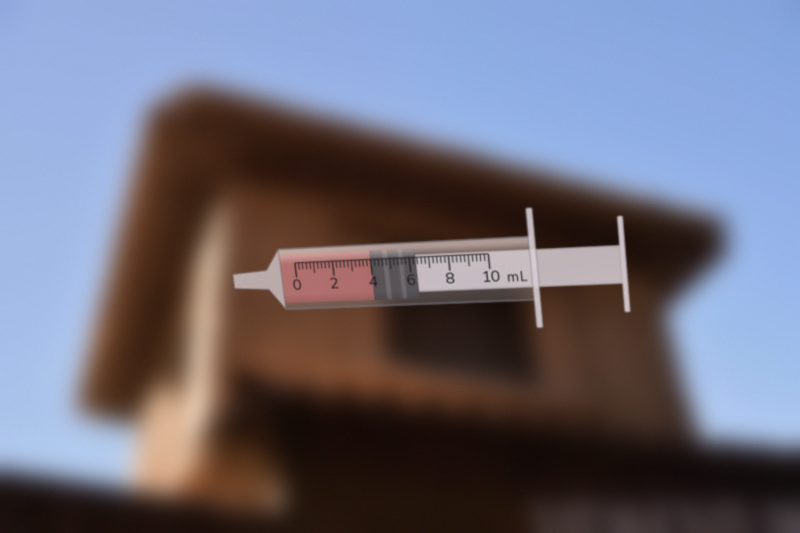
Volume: 4; mL
